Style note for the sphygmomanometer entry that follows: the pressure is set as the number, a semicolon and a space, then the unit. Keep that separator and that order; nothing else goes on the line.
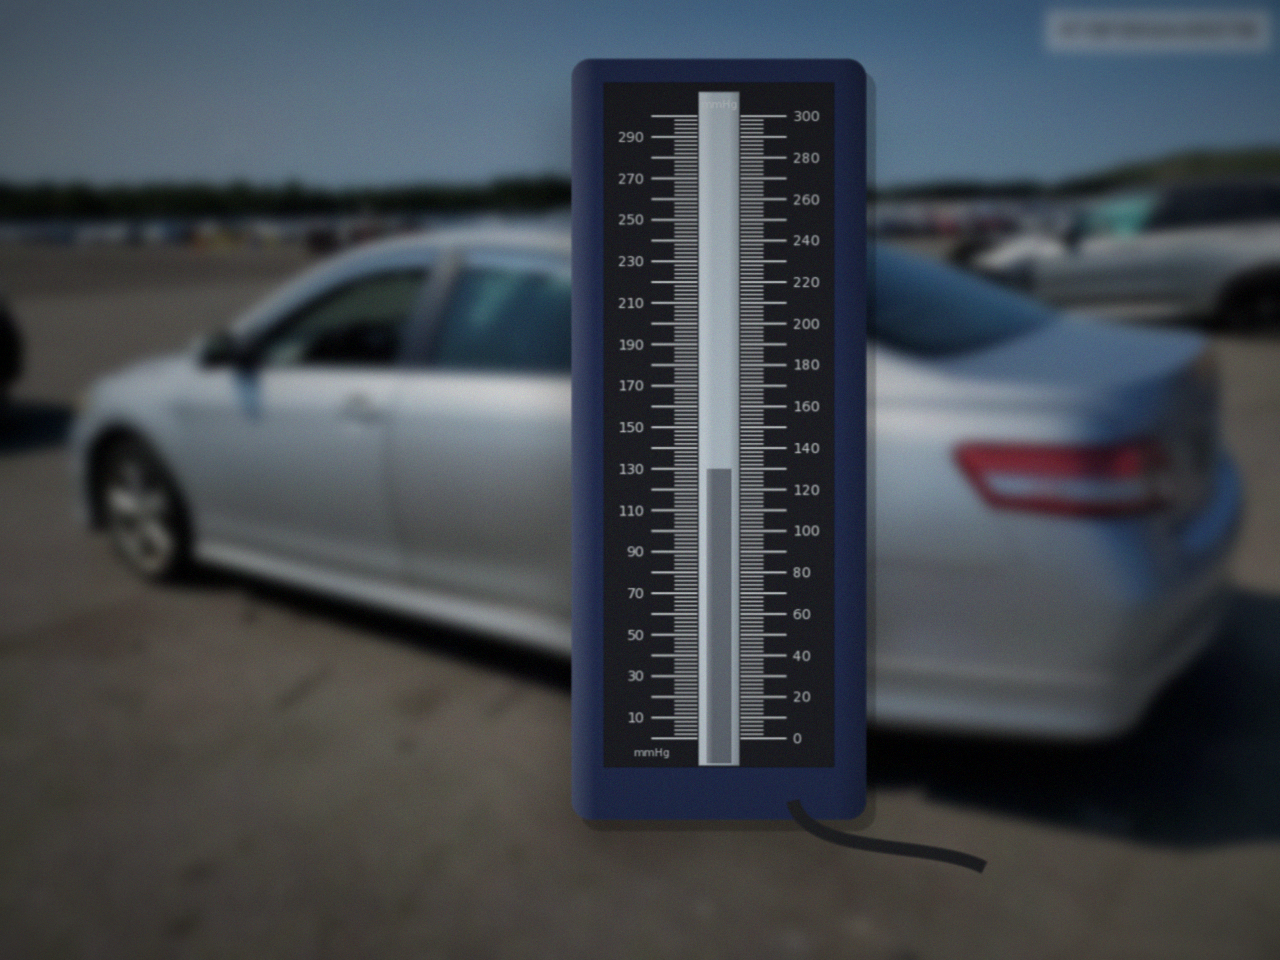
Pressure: 130; mmHg
